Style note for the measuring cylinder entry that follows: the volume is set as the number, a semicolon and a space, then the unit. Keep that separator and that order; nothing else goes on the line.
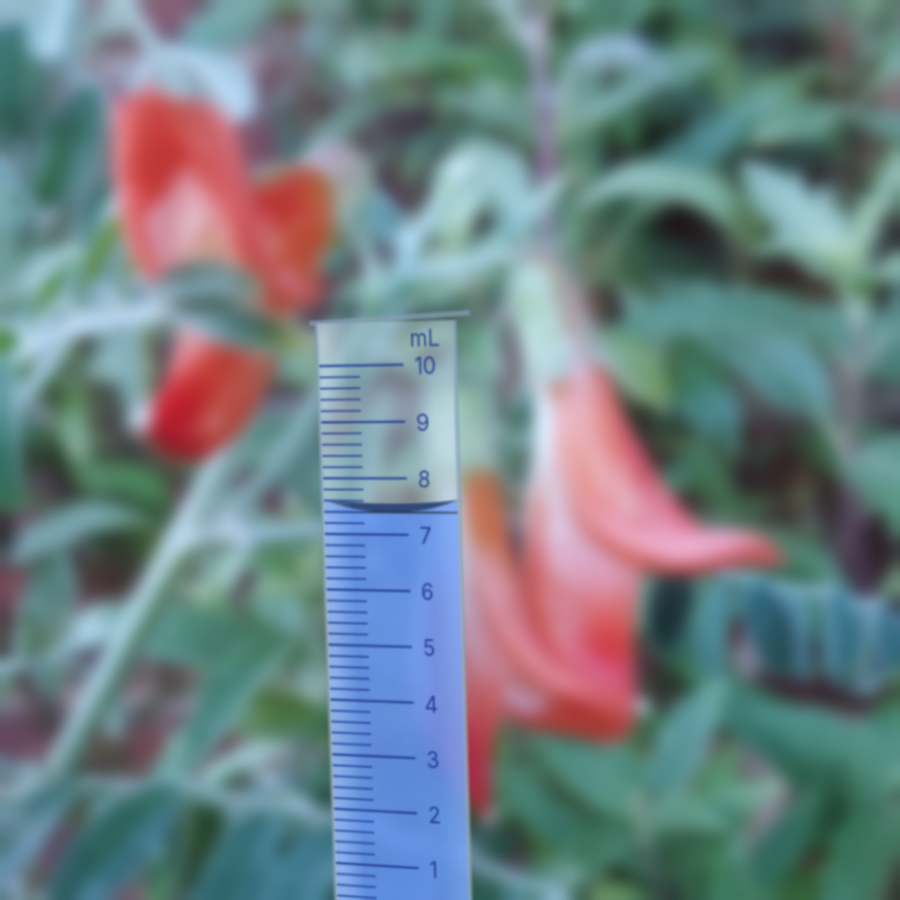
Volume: 7.4; mL
